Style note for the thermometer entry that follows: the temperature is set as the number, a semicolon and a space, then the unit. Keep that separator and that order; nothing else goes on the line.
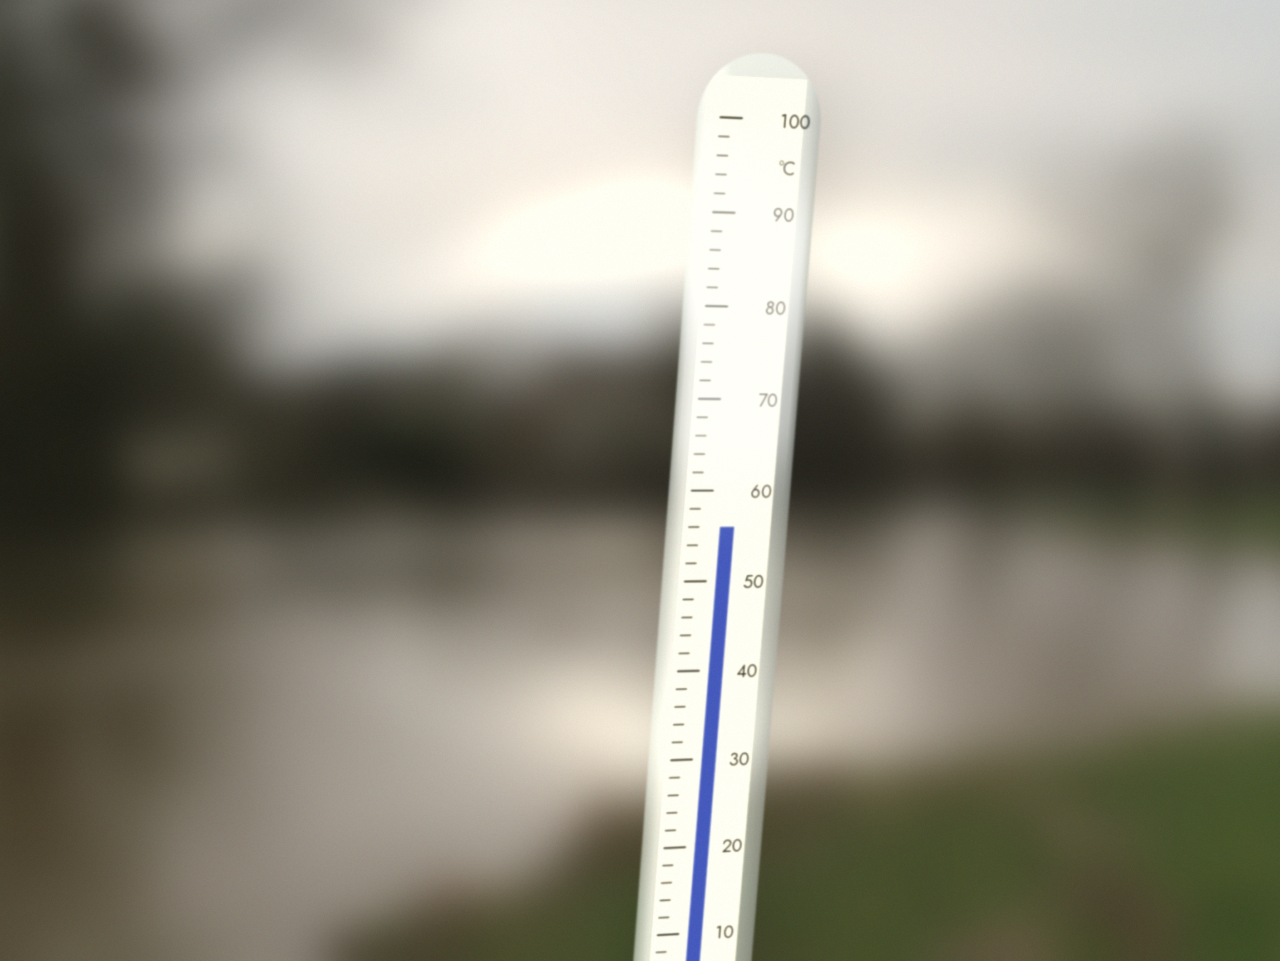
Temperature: 56; °C
